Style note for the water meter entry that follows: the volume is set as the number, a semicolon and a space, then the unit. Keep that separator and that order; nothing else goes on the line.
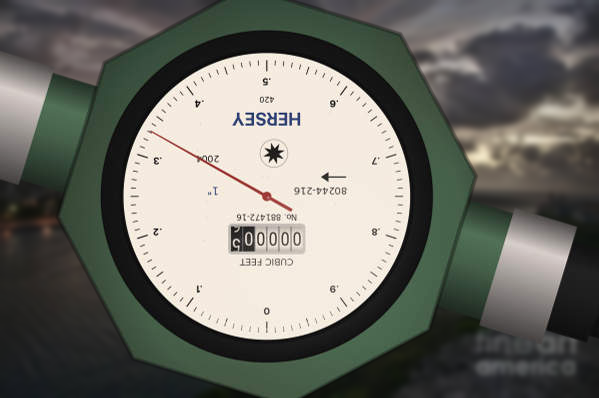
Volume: 5.33; ft³
